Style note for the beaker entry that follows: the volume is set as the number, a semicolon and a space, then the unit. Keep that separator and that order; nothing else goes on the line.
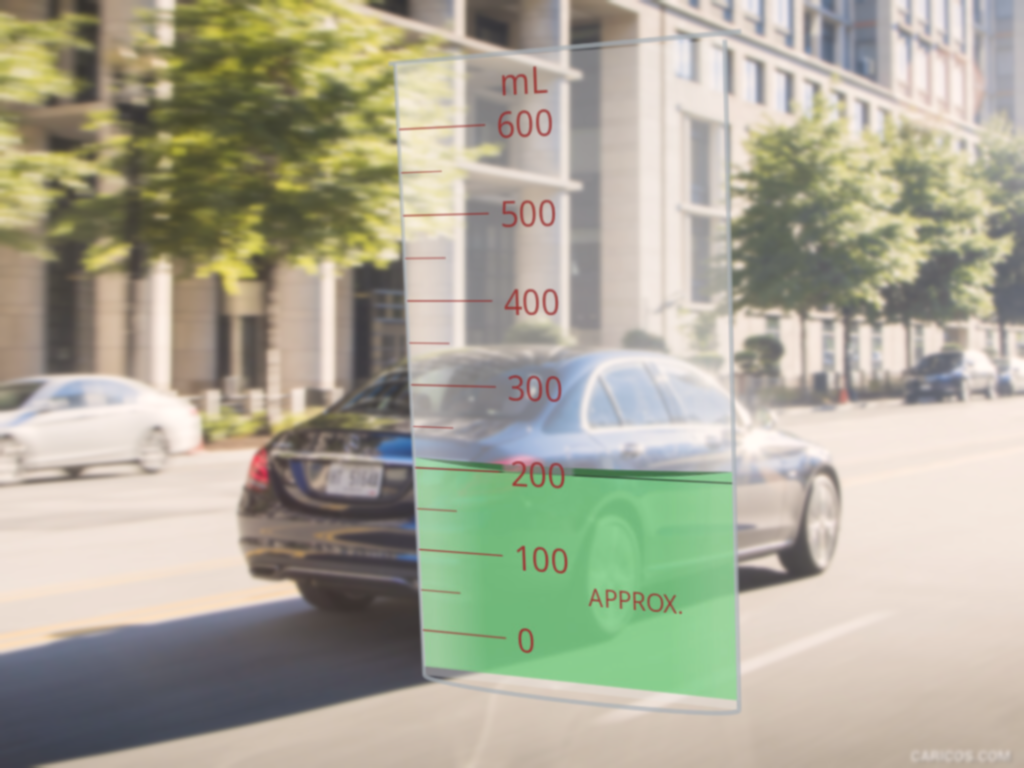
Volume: 200; mL
